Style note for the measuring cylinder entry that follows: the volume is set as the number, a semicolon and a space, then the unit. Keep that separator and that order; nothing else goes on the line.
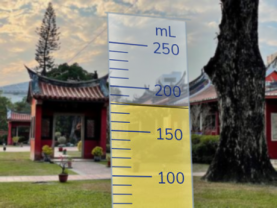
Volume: 180; mL
